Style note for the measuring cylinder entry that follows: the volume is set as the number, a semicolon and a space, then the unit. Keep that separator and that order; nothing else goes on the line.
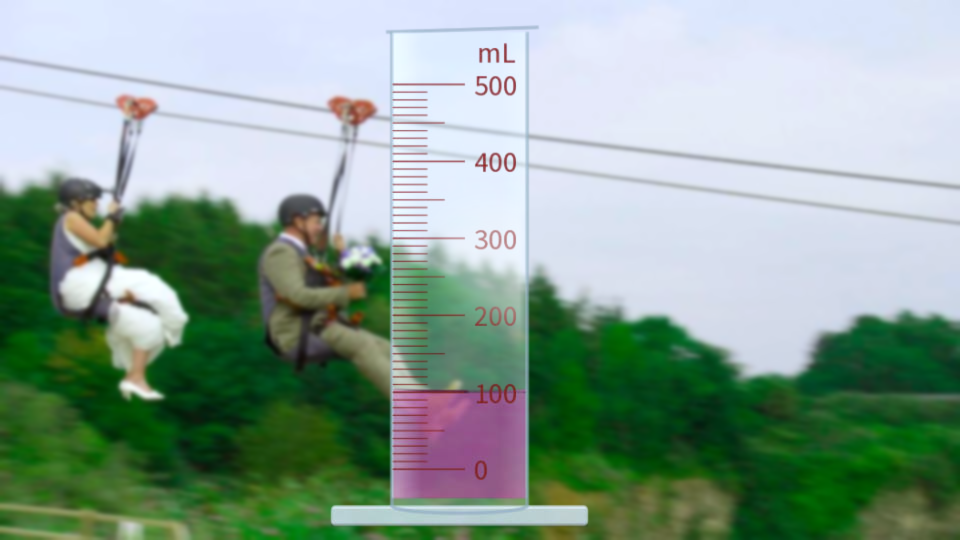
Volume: 100; mL
